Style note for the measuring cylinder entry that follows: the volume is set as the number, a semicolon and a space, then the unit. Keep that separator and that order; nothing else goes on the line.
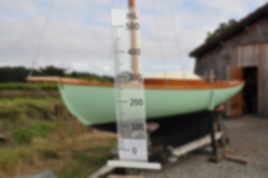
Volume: 50; mL
